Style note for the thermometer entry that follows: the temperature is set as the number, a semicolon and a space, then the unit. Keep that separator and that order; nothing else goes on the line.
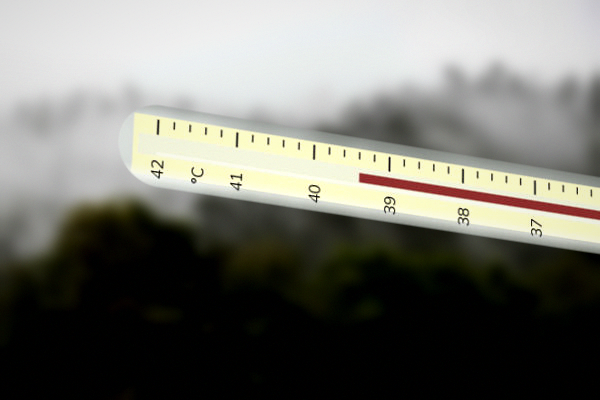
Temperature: 39.4; °C
